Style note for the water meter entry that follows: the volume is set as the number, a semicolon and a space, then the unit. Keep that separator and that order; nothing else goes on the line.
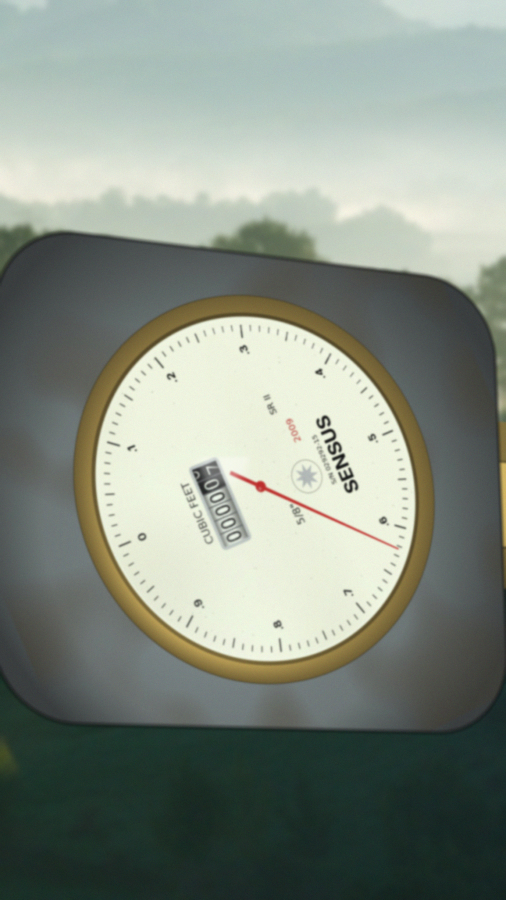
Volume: 6.62; ft³
